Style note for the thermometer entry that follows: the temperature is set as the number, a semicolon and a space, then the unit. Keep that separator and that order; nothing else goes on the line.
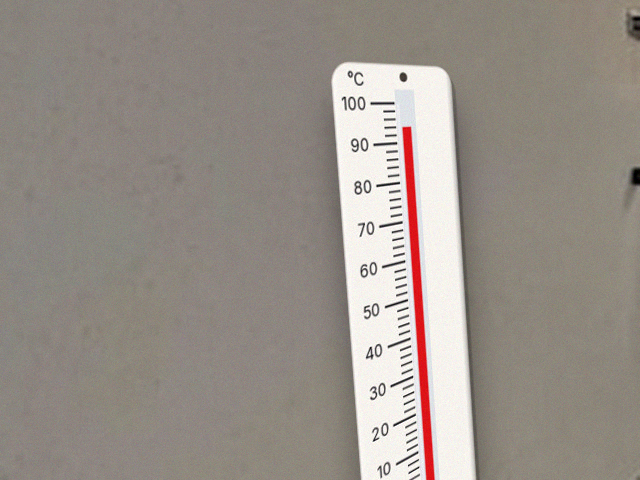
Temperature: 94; °C
